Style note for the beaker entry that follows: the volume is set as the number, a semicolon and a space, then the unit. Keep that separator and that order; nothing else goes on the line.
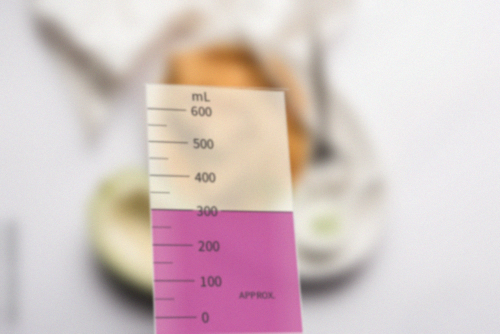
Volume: 300; mL
